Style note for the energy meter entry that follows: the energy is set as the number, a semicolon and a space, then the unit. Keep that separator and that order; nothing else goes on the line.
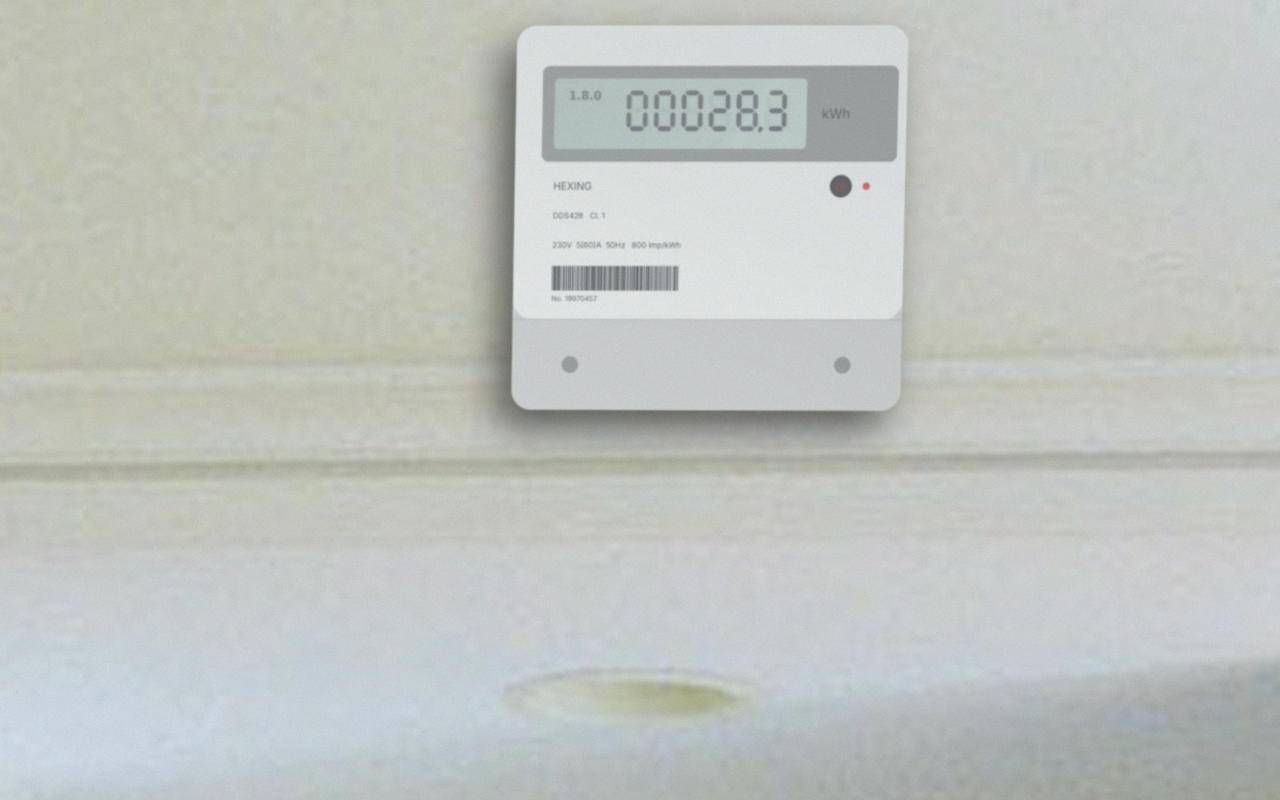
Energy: 28.3; kWh
